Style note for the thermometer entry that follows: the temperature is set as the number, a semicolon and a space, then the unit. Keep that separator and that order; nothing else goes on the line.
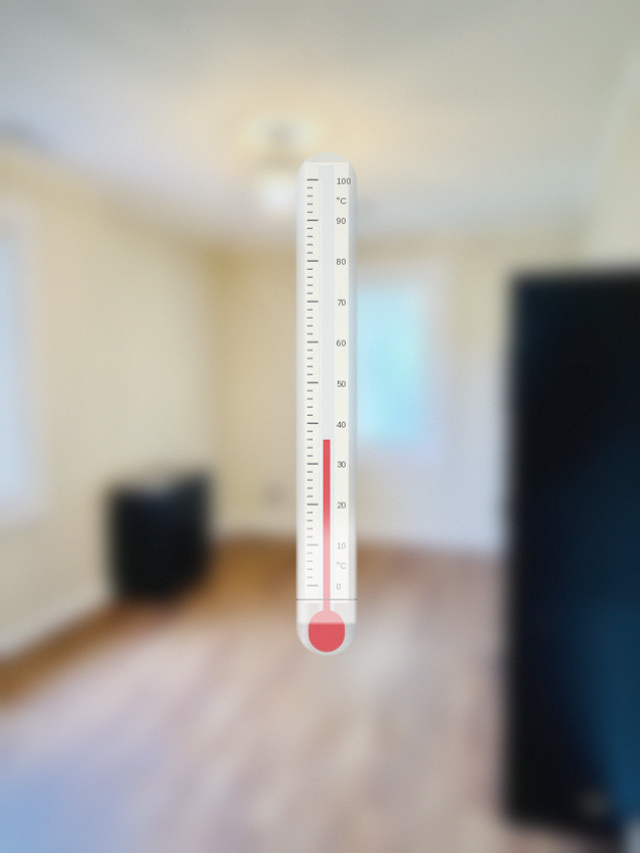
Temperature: 36; °C
